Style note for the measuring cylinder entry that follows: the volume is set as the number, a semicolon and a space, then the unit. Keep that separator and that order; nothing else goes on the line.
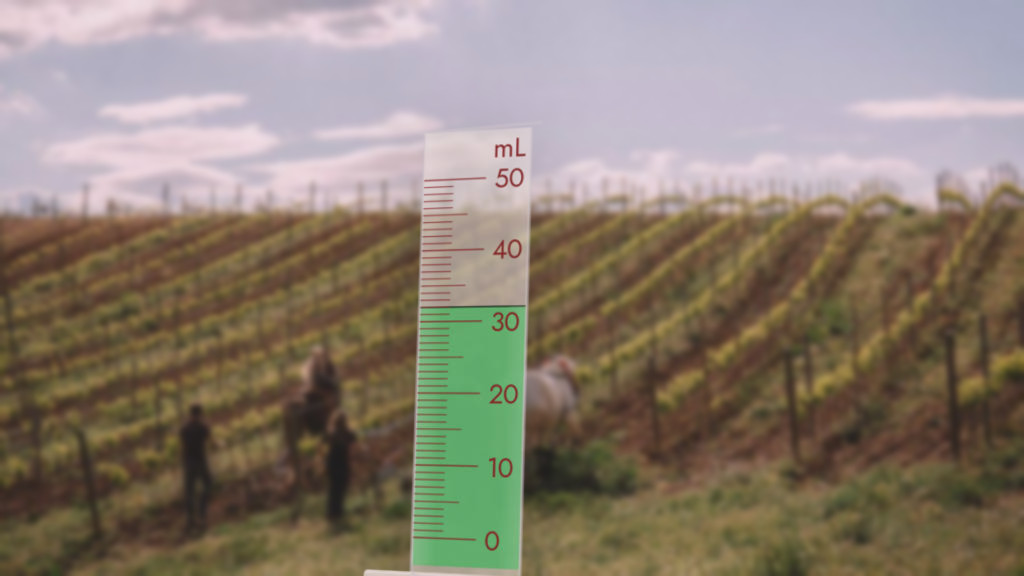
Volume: 32; mL
